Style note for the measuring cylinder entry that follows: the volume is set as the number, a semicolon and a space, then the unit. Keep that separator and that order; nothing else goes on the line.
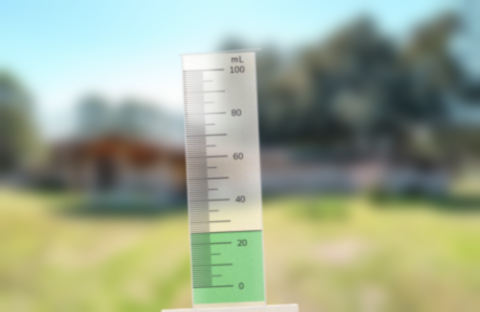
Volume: 25; mL
